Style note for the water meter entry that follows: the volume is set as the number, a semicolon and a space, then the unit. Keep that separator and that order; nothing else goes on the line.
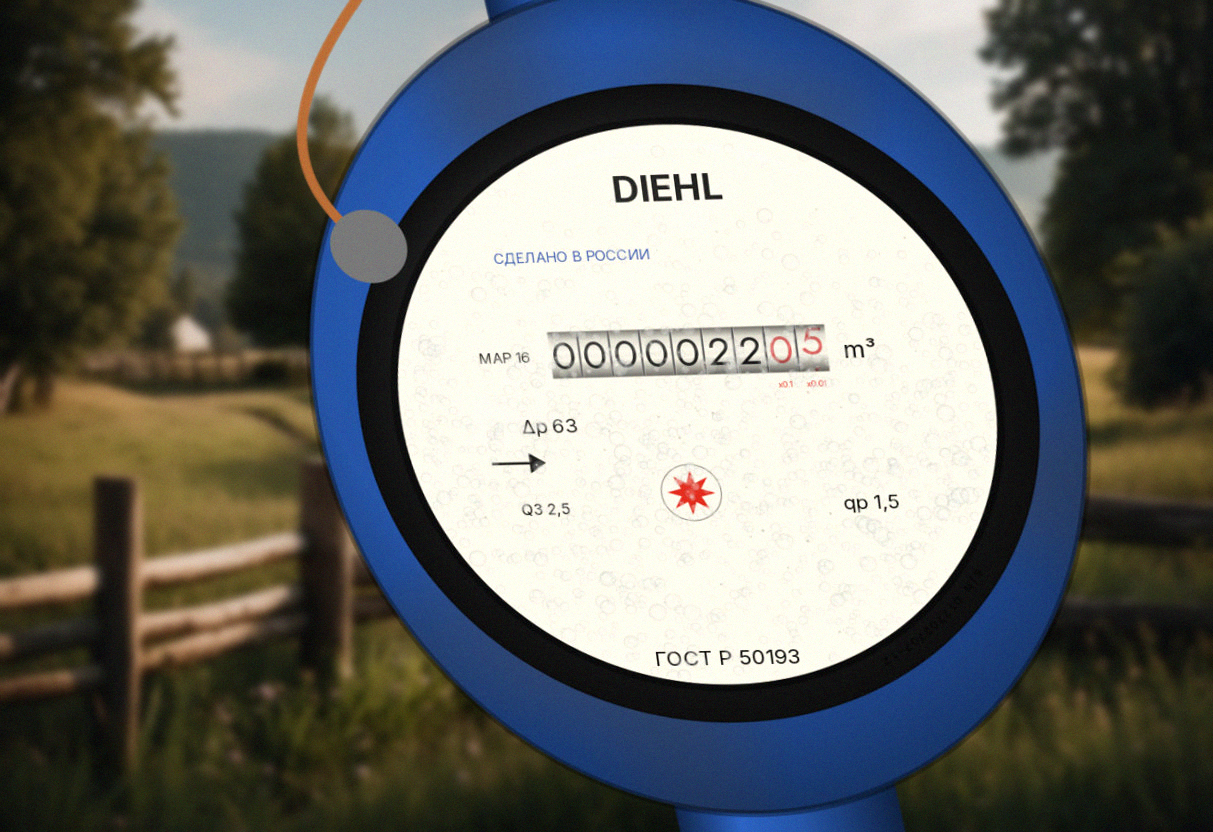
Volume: 22.05; m³
